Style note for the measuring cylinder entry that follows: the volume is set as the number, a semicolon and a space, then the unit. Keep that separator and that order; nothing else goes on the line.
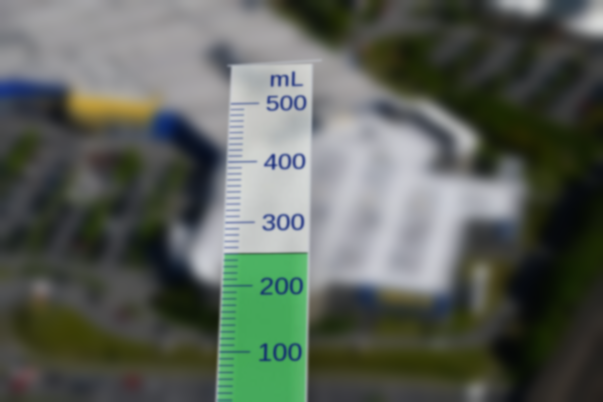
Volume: 250; mL
